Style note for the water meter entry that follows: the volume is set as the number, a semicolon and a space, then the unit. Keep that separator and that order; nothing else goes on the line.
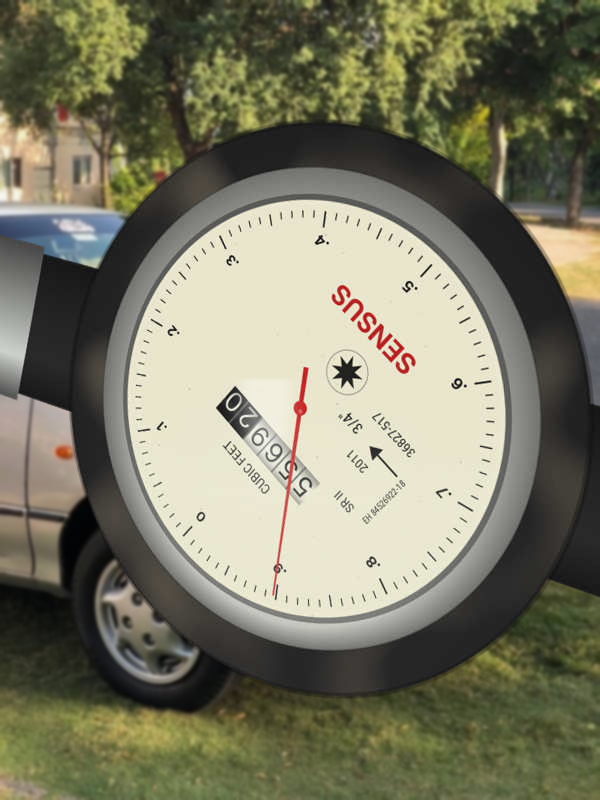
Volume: 556919.90; ft³
